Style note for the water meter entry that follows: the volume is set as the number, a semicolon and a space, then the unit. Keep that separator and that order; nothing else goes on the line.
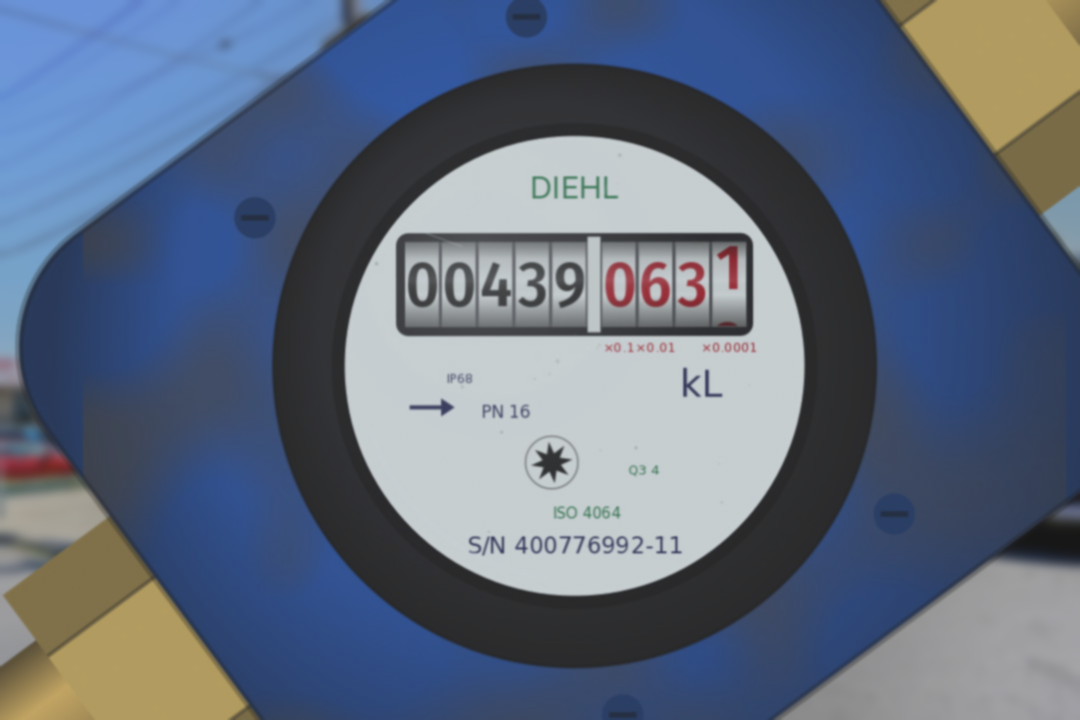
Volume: 439.0631; kL
